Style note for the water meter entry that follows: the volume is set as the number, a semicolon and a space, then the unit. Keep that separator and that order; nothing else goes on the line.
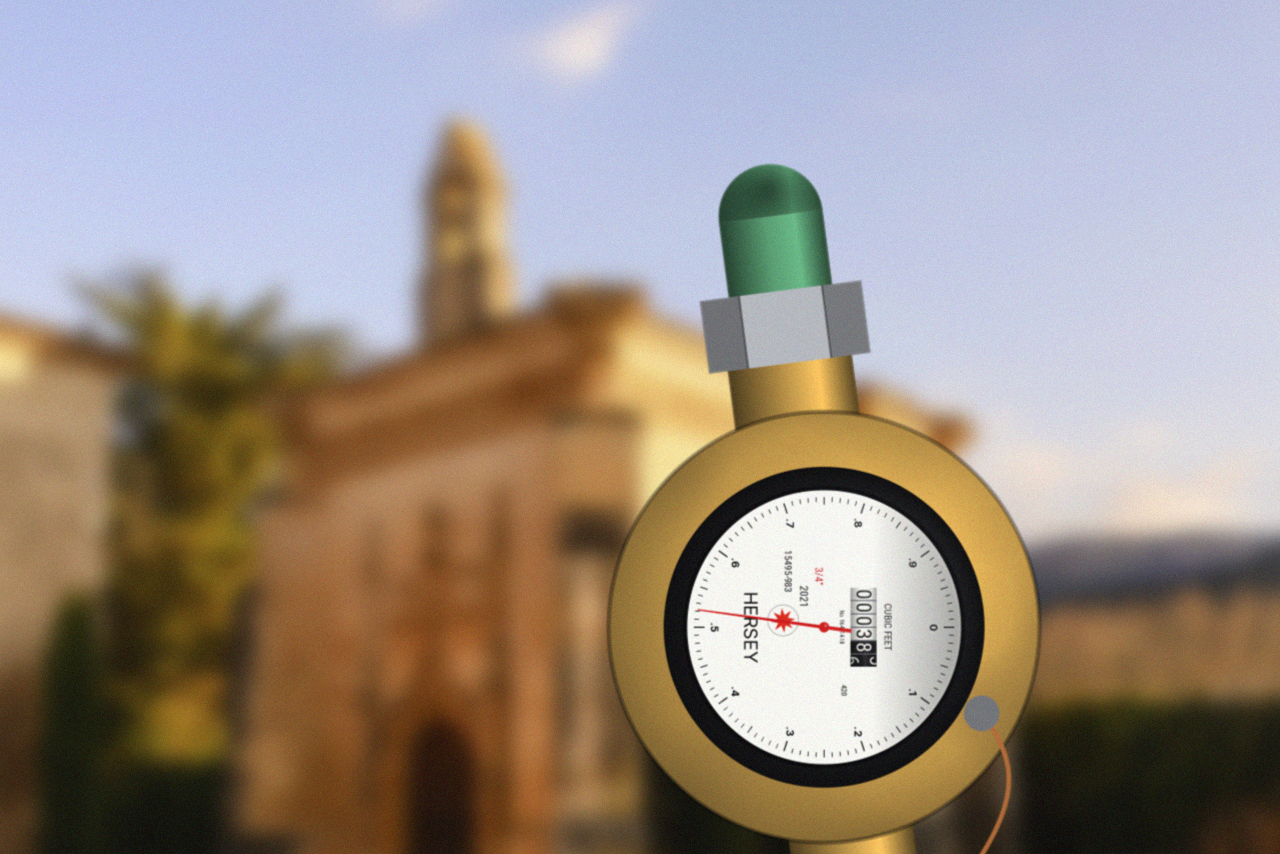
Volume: 385.52; ft³
